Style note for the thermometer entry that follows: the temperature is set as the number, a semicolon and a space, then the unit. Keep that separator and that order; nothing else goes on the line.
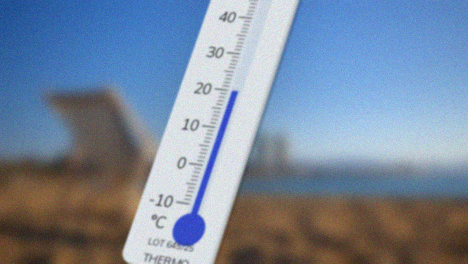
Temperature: 20; °C
